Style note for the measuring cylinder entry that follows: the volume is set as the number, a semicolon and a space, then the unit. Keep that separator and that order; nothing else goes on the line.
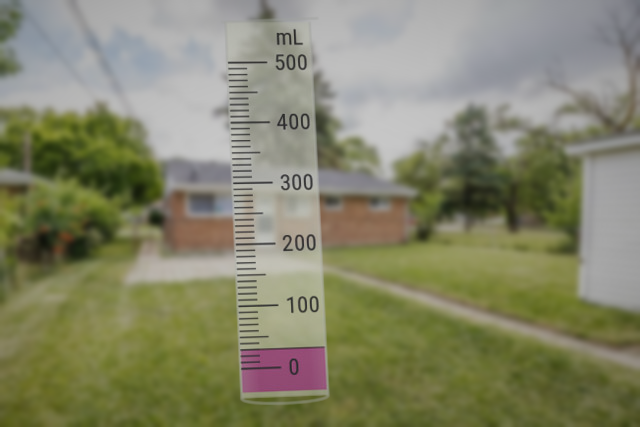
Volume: 30; mL
